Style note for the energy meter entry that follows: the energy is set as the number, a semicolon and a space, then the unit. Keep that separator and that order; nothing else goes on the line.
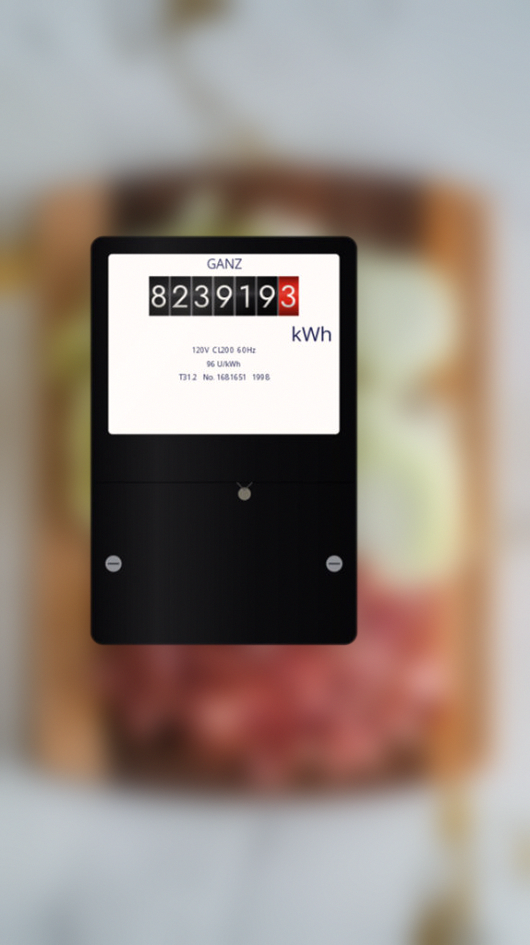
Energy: 823919.3; kWh
